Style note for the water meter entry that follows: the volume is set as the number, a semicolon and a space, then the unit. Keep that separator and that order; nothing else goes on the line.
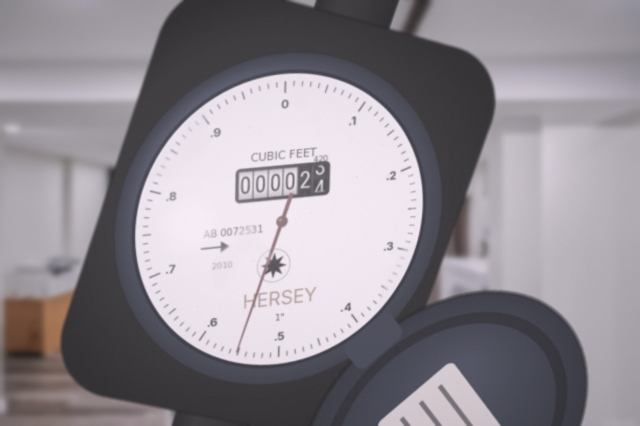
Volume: 23.55; ft³
